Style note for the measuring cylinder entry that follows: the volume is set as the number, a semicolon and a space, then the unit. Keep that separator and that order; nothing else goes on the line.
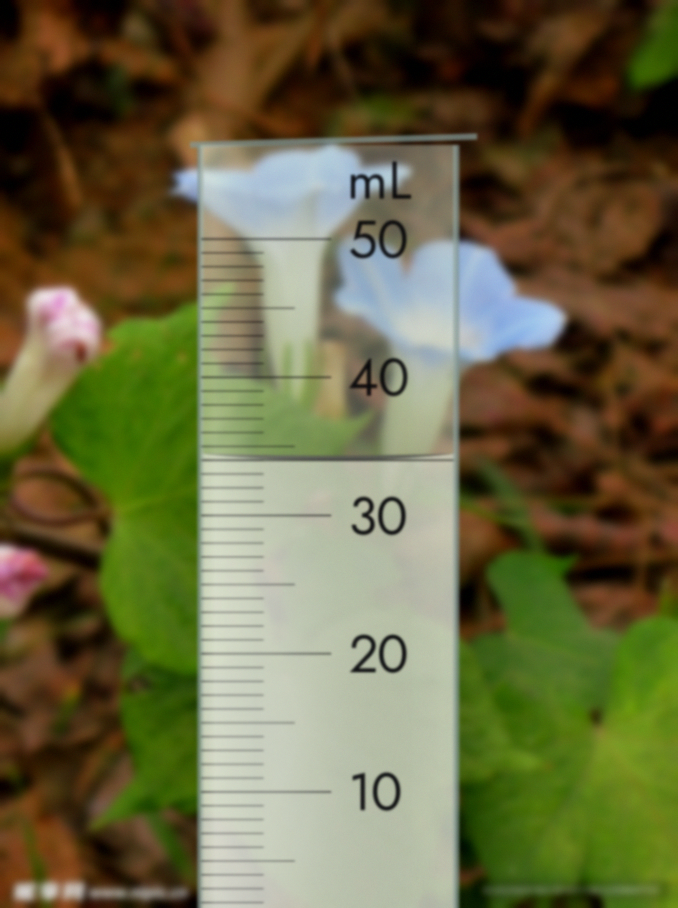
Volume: 34; mL
